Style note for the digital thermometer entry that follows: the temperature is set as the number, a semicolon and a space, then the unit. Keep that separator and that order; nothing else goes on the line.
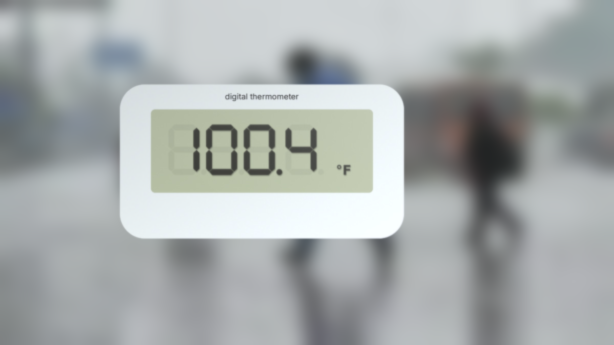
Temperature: 100.4; °F
